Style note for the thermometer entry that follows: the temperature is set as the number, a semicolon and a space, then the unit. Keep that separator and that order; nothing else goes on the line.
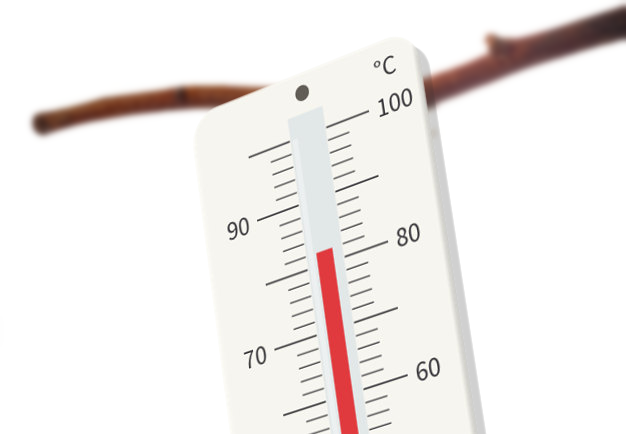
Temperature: 82; °C
